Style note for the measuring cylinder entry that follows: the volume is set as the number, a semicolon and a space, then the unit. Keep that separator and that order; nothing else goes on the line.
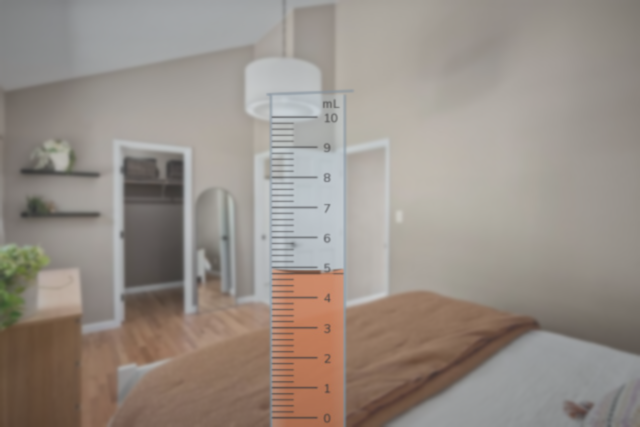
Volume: 4.8; mL
